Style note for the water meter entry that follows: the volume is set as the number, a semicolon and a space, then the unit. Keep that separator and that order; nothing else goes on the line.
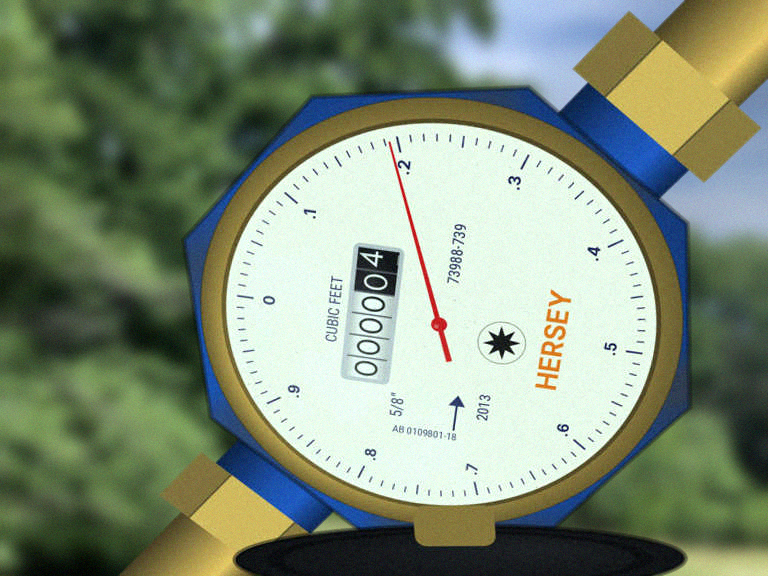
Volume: 4.19; ft³
